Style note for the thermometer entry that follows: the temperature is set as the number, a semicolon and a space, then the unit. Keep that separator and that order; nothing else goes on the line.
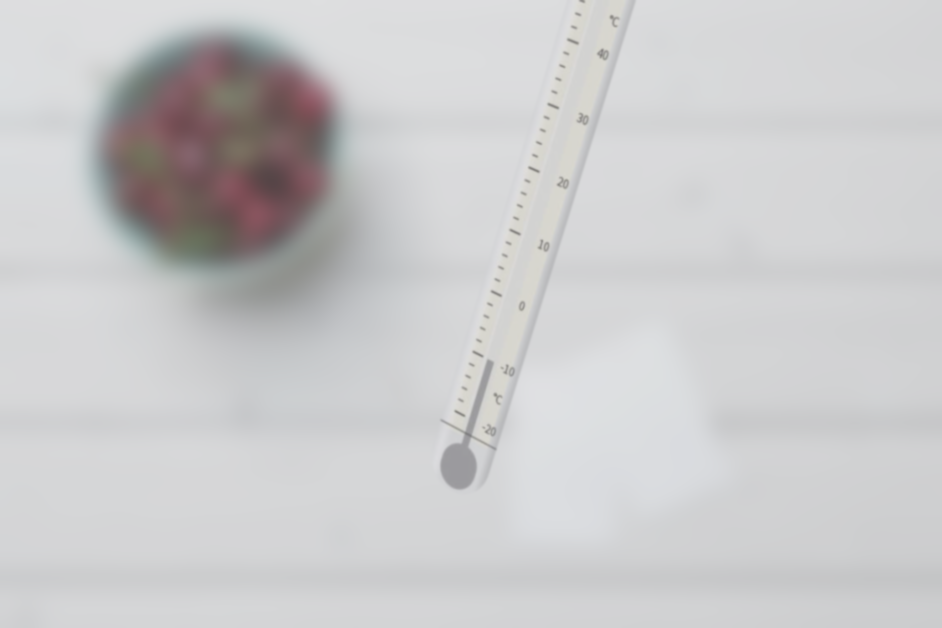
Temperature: -10; °C
